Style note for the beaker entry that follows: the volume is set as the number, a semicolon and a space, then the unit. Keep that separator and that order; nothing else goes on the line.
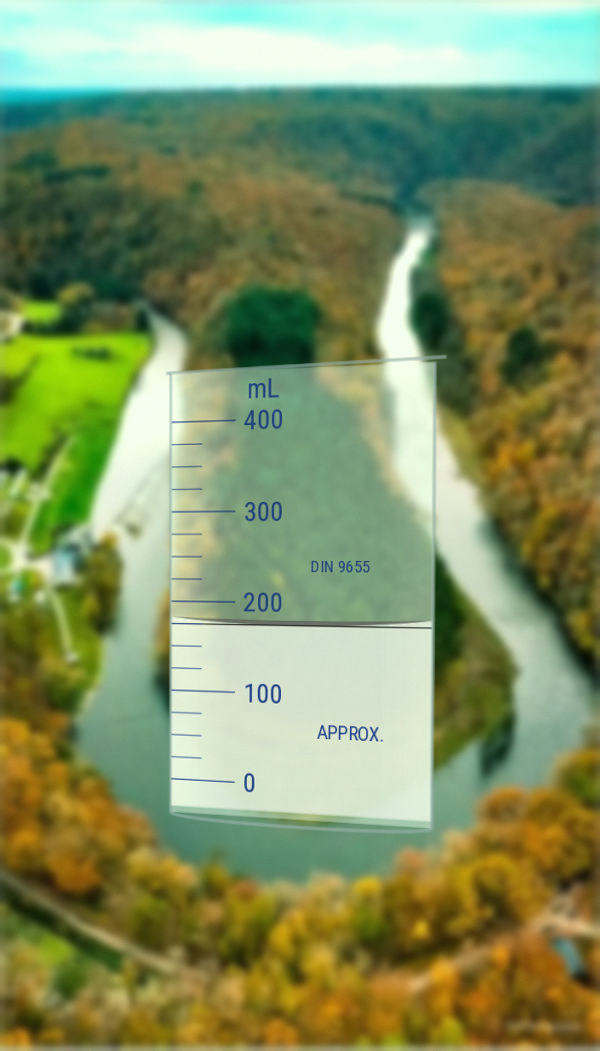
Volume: 175; mL
